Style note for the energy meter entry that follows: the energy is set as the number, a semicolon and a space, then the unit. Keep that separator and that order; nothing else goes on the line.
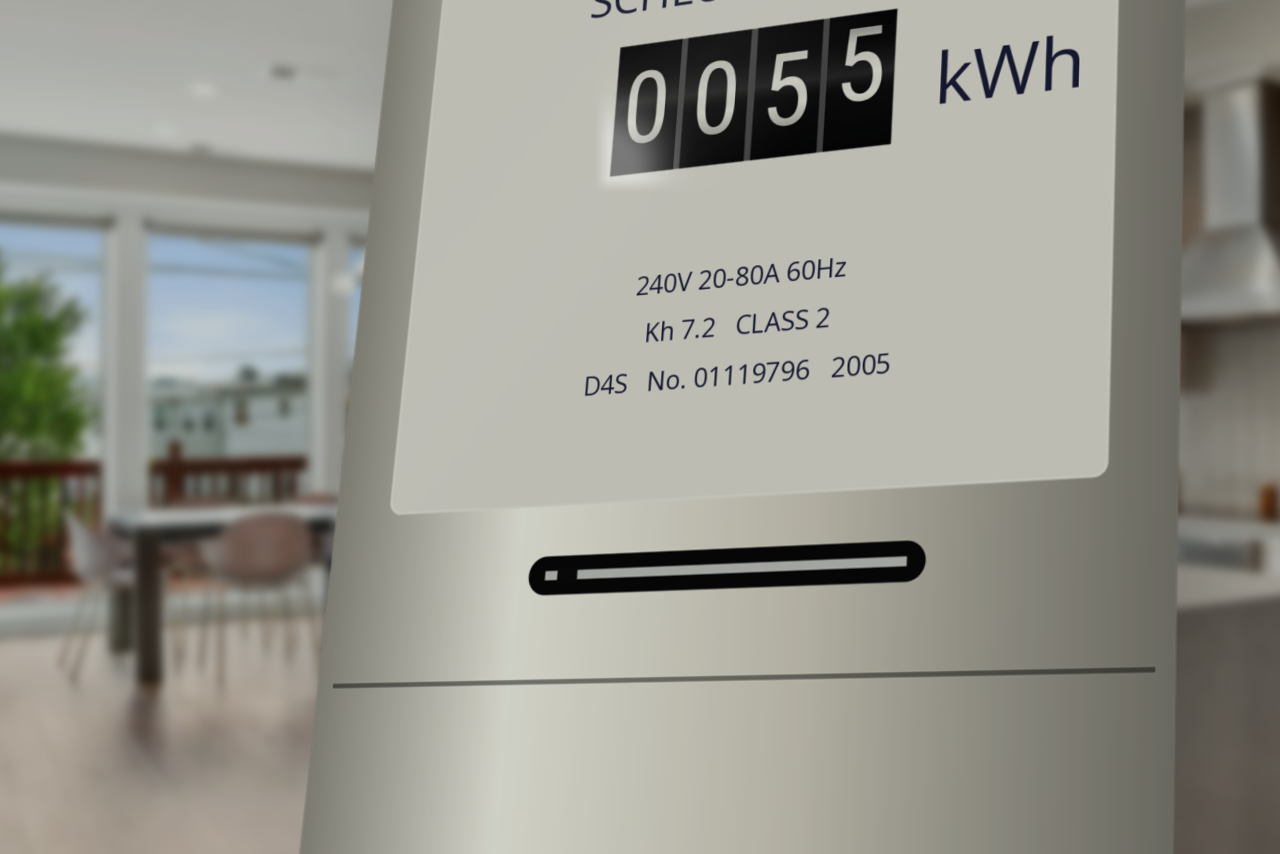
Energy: 55; kWh
